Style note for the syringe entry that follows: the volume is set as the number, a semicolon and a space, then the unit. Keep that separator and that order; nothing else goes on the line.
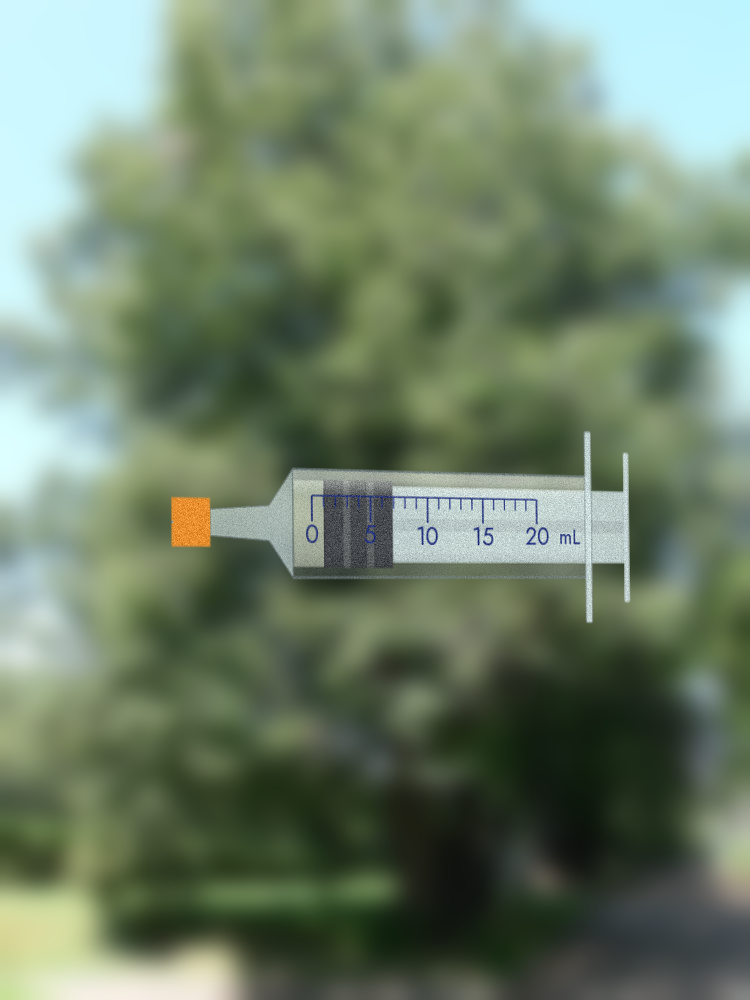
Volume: 1; mL
